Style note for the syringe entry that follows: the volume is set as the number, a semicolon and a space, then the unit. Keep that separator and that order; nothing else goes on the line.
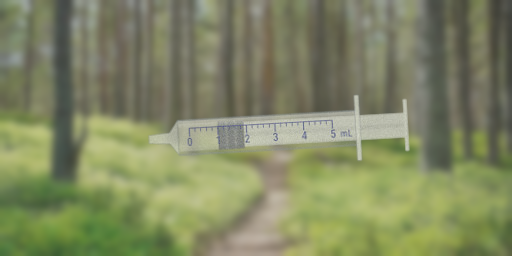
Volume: 1; mL
